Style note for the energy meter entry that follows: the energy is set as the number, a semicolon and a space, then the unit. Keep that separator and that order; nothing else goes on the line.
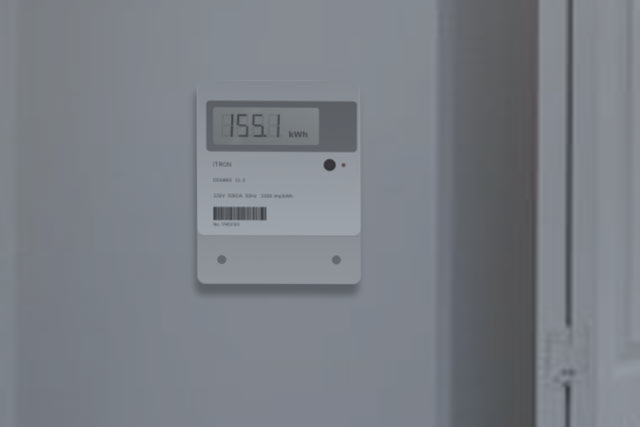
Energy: 155.1; kWh
